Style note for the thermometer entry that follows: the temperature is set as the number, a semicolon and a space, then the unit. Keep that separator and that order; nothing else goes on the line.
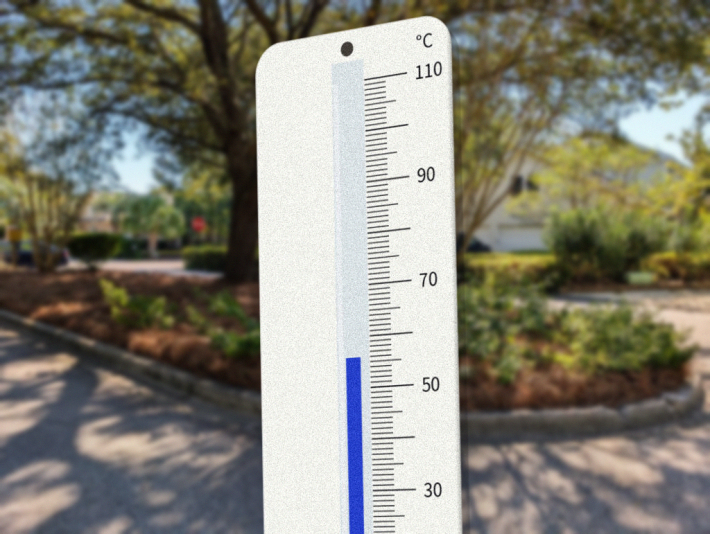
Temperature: 56; °C
